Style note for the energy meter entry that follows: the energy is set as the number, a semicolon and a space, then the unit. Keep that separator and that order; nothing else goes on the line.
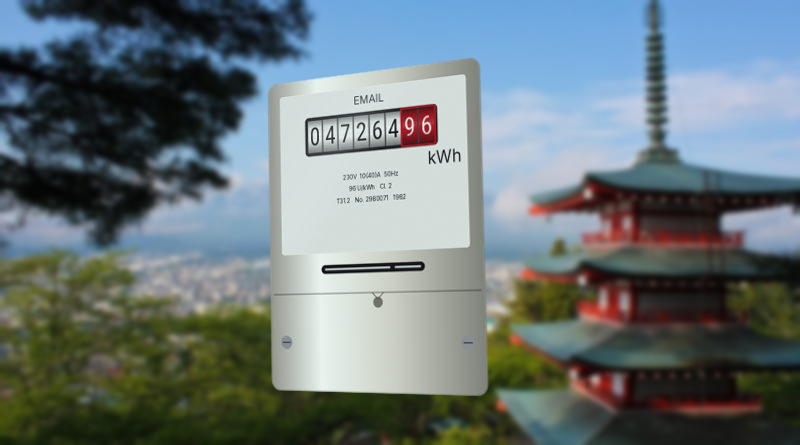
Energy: 47264.96; kWh
